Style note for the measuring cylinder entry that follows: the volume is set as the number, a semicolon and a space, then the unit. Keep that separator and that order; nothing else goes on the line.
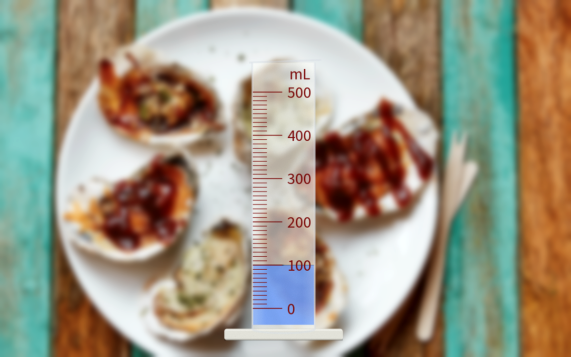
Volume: 100; mL
